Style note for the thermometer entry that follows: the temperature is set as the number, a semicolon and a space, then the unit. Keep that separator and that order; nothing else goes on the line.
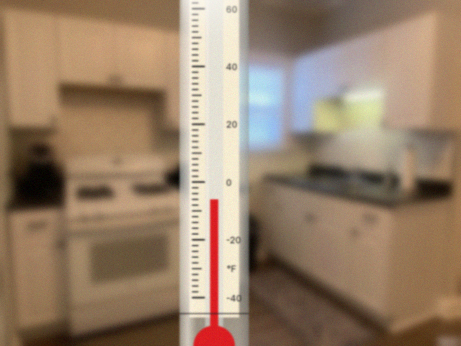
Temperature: -6; °F
